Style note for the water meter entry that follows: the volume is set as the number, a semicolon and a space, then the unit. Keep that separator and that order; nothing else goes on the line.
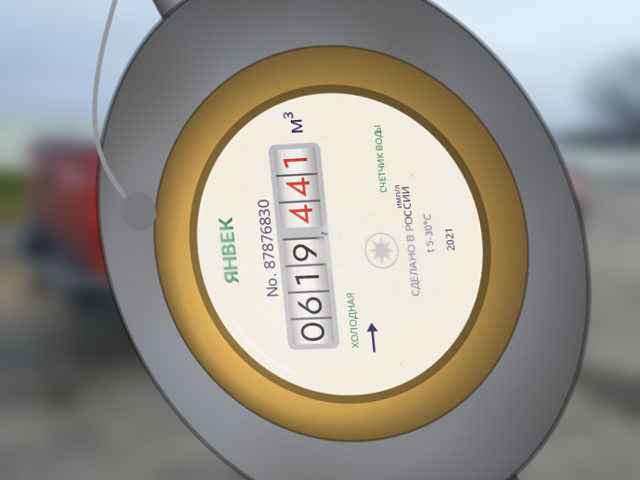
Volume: 619.441; m³
